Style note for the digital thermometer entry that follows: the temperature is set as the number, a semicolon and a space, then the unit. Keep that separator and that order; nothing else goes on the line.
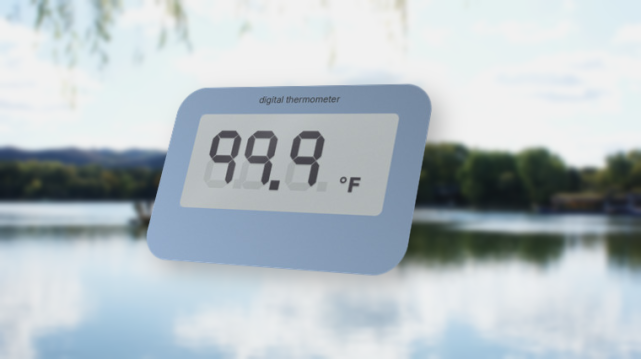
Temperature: 99.9; °F
